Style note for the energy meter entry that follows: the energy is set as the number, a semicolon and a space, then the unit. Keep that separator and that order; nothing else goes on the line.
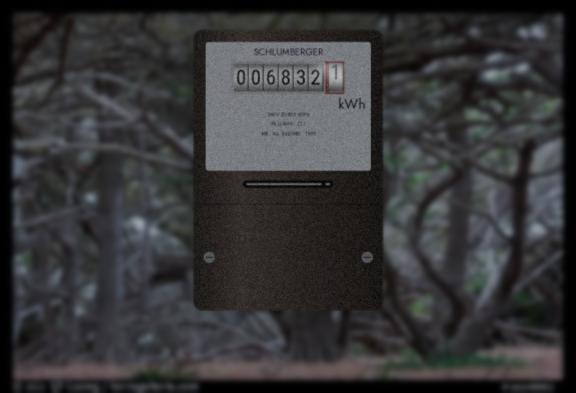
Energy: 6832.1; kWh
